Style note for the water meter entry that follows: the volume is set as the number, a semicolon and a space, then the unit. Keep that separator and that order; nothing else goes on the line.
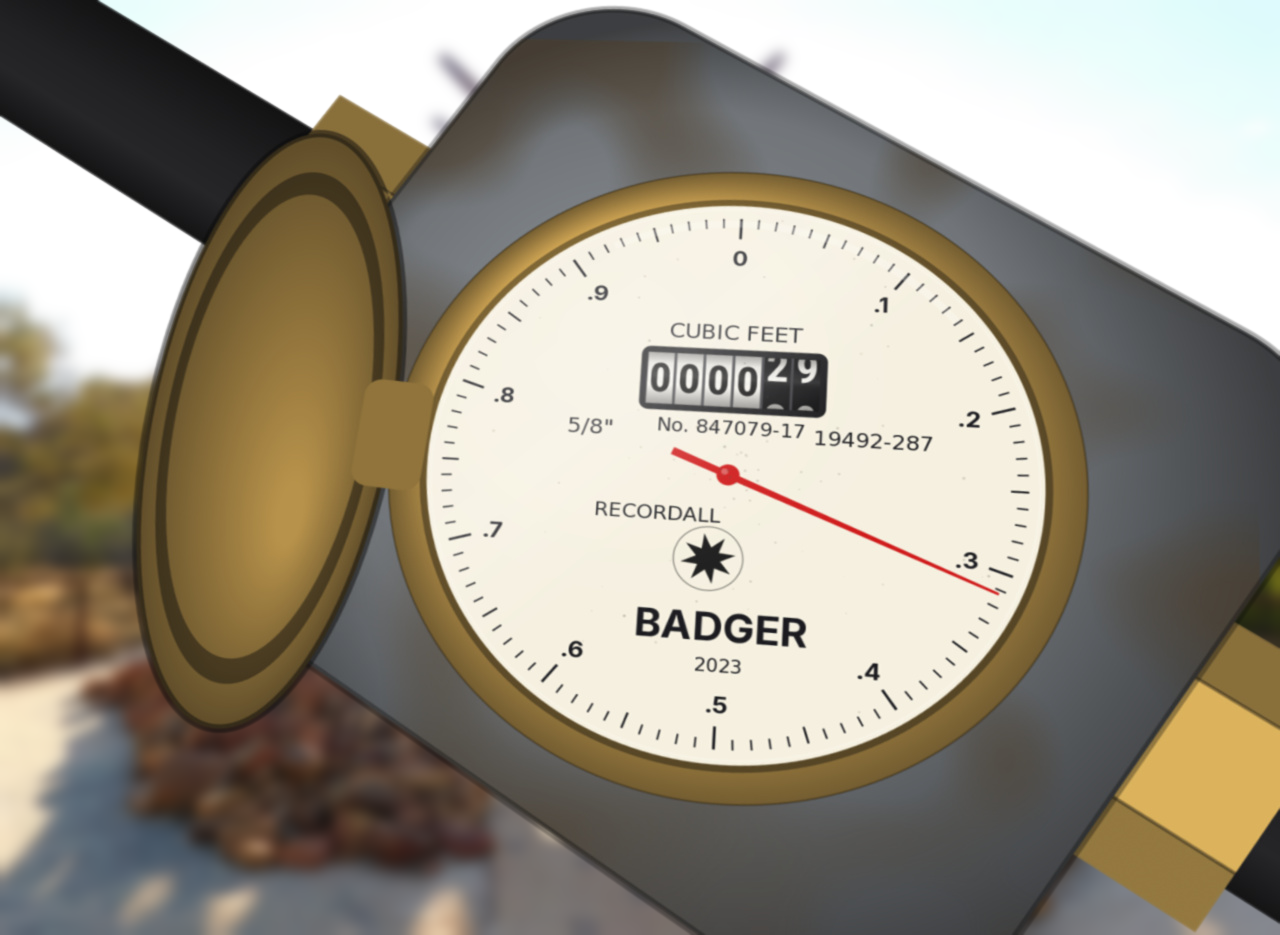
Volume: 29.31; ft³
